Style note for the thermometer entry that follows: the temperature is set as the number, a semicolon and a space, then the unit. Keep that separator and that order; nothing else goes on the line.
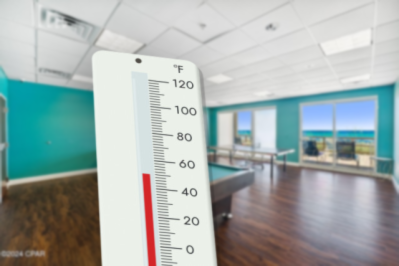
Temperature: 50; °F
